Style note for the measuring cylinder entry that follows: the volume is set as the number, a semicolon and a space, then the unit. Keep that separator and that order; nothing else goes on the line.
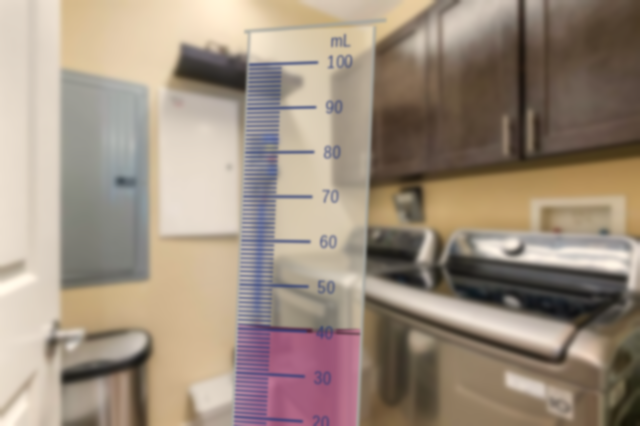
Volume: 40; mL
